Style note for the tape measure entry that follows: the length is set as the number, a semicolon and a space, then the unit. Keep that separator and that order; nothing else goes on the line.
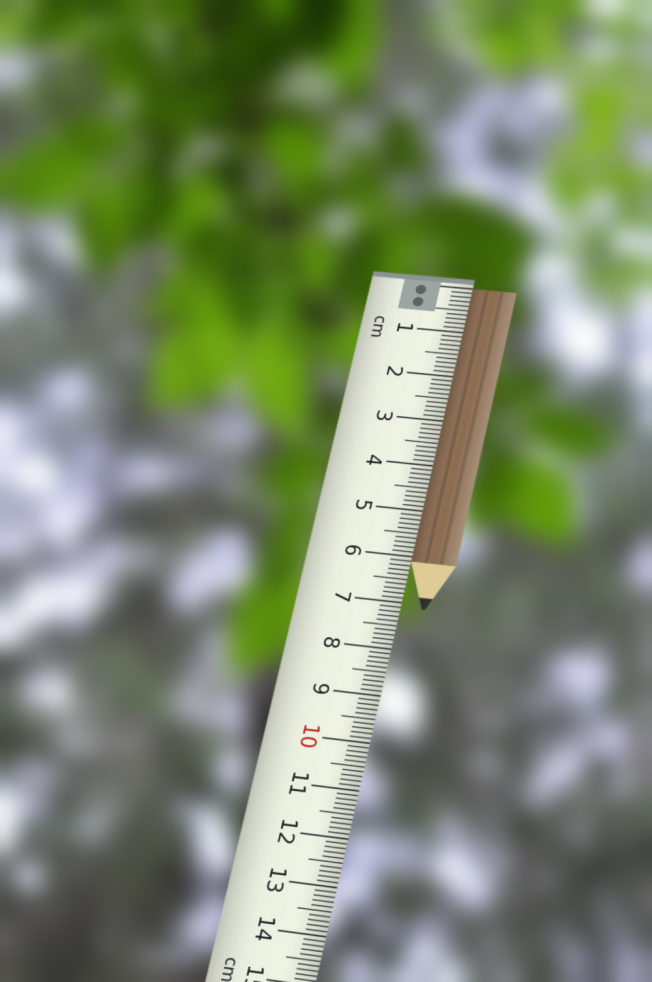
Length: 7.1; cm
